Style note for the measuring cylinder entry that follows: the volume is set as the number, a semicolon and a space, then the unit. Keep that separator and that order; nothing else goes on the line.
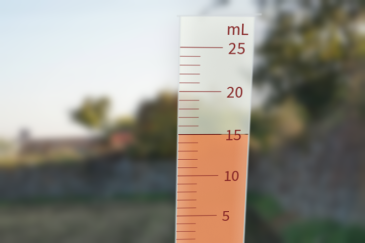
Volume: 15; mL
